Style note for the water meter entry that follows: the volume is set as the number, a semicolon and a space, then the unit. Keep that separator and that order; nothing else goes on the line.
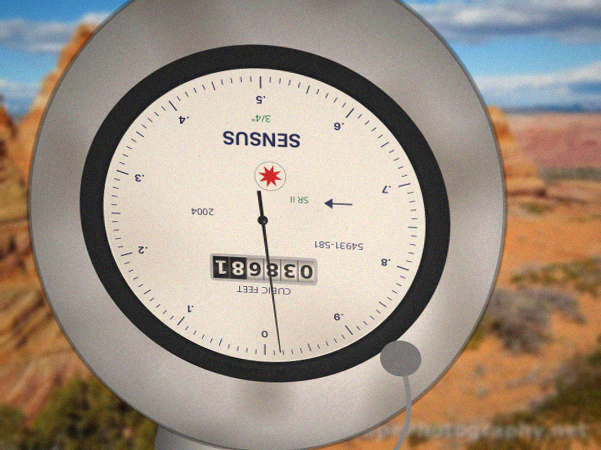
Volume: 38680.98; ft³
